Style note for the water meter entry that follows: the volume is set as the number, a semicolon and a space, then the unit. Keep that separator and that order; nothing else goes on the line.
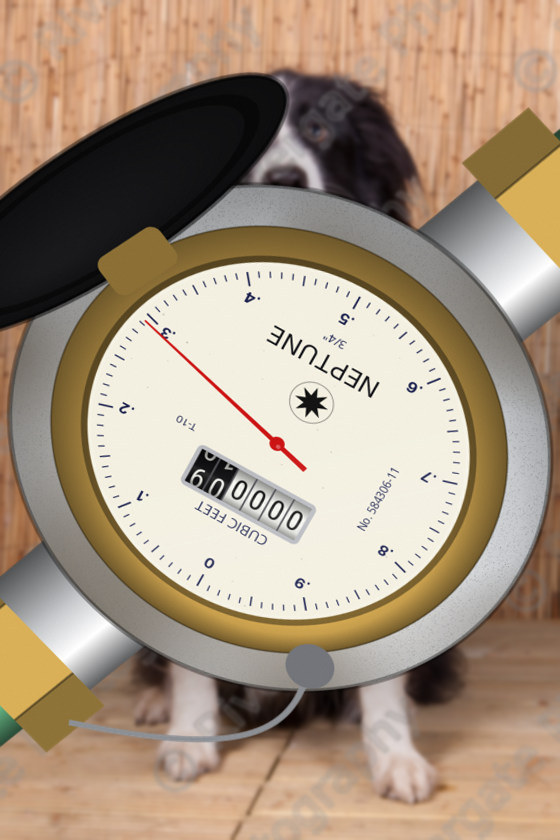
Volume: 9.29; ft³
